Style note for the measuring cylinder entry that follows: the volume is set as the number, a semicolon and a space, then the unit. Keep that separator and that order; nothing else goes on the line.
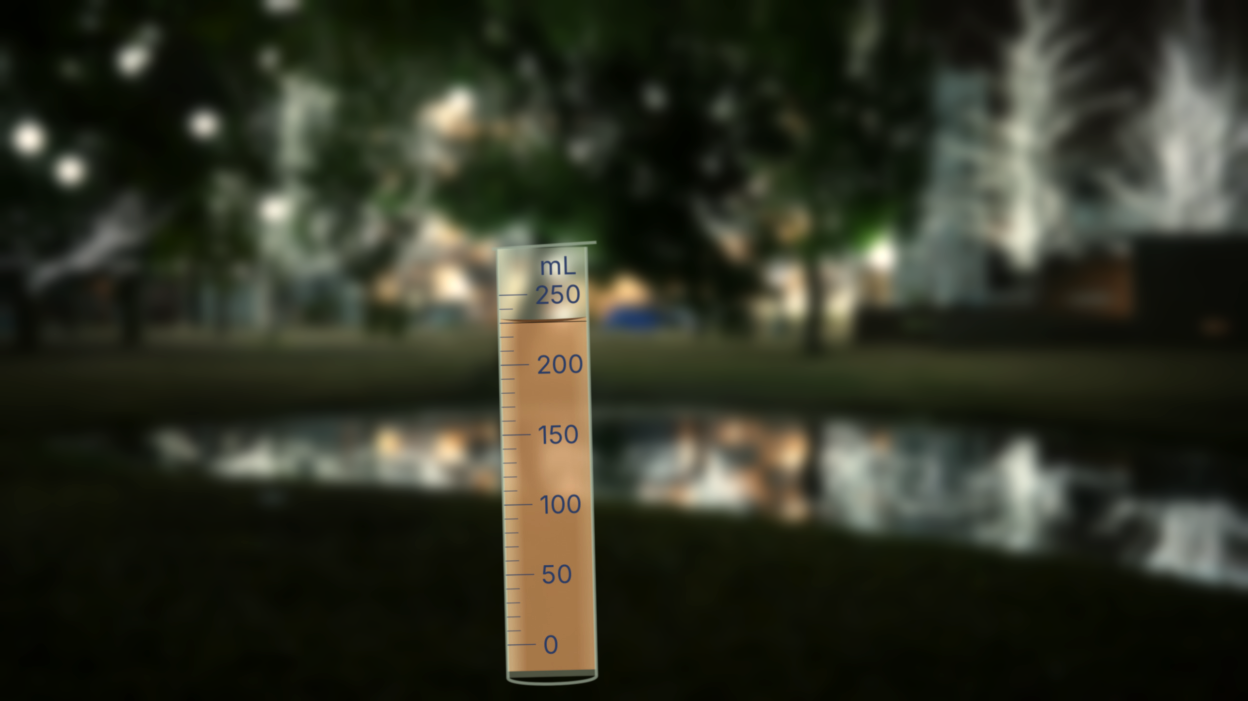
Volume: 230; mL
